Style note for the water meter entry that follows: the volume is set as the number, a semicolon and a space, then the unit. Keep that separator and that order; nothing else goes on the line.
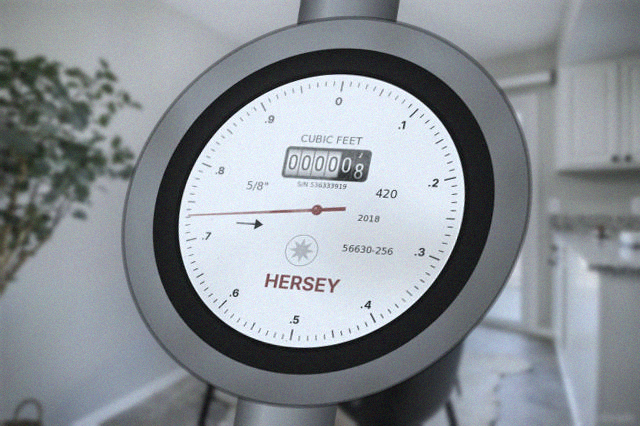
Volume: 7.73; ft³
